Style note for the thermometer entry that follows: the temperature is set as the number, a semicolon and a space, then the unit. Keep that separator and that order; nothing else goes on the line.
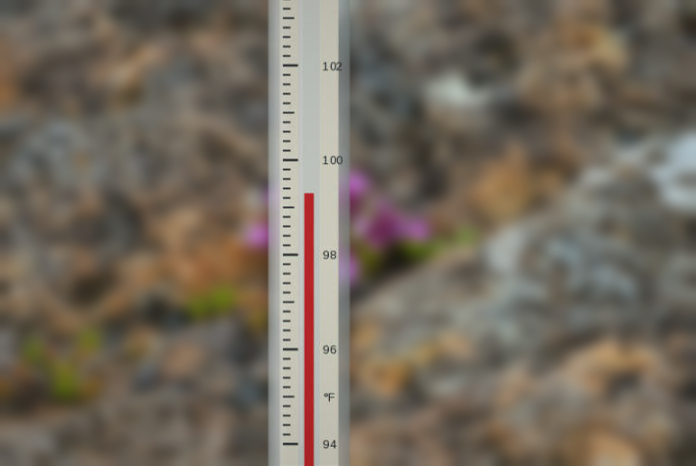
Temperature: 99.3; °F
